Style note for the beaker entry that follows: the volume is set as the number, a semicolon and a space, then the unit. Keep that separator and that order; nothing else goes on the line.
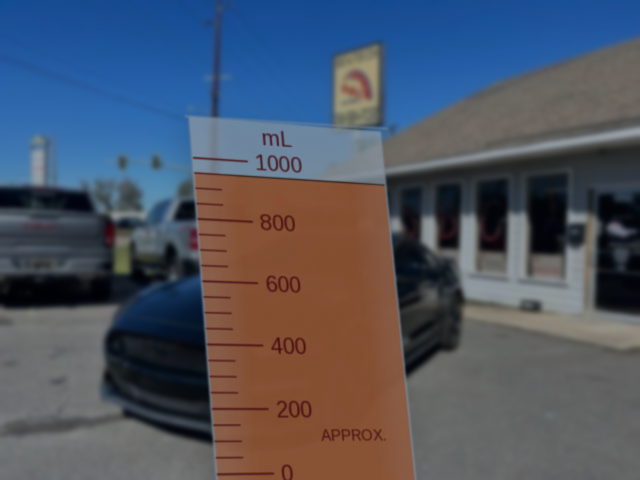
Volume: 950; mL
